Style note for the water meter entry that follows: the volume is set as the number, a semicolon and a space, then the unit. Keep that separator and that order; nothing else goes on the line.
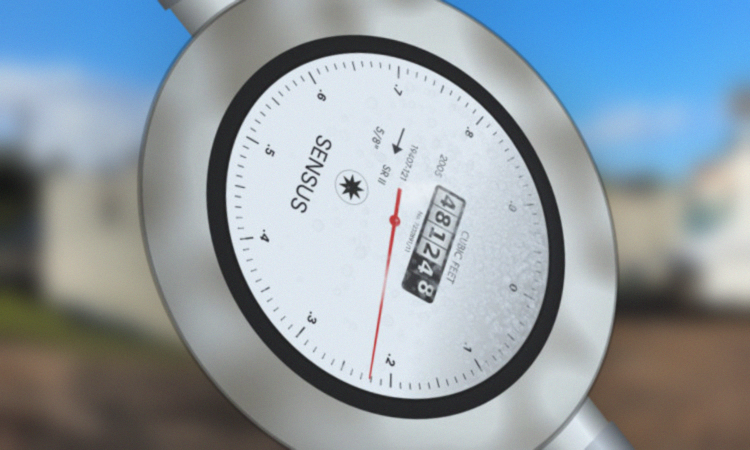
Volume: 481248.22; ft³
